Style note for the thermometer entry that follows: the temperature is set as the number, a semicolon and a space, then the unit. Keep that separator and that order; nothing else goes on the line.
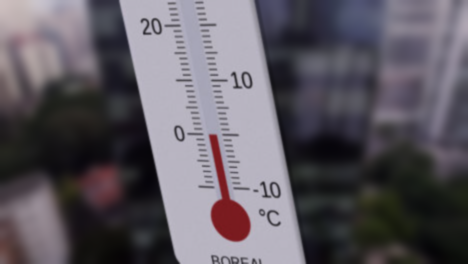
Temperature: 0; °C
